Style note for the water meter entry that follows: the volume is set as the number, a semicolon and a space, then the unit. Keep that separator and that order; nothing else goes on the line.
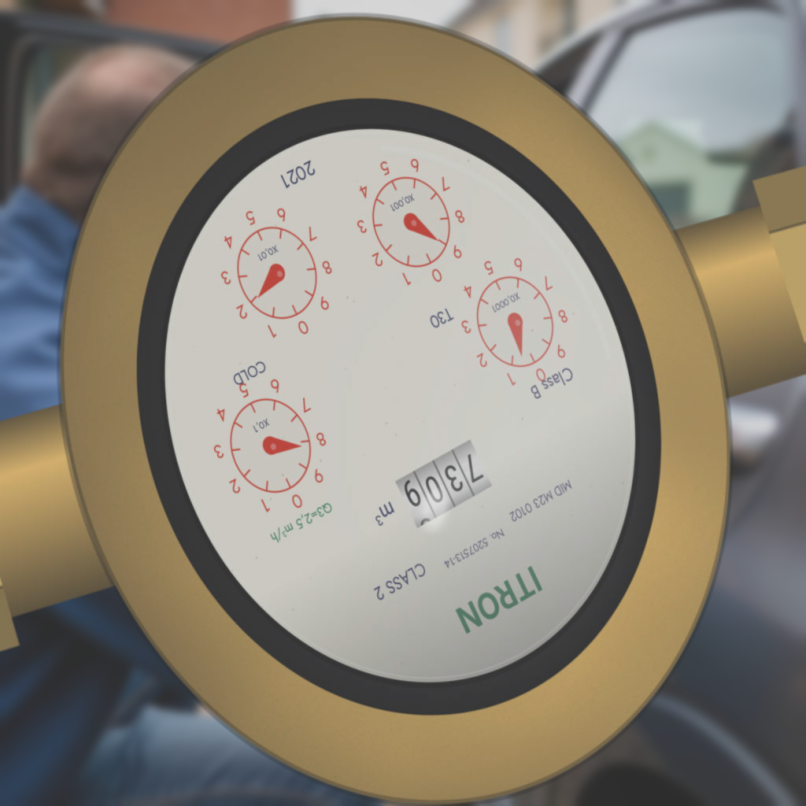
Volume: 7308.8190; m³
